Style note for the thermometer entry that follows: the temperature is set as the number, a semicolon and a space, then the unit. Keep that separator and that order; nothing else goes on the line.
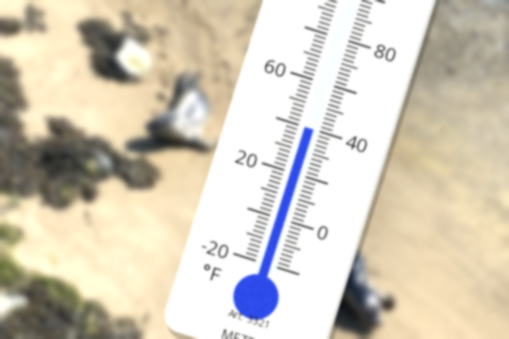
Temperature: 40; °F
